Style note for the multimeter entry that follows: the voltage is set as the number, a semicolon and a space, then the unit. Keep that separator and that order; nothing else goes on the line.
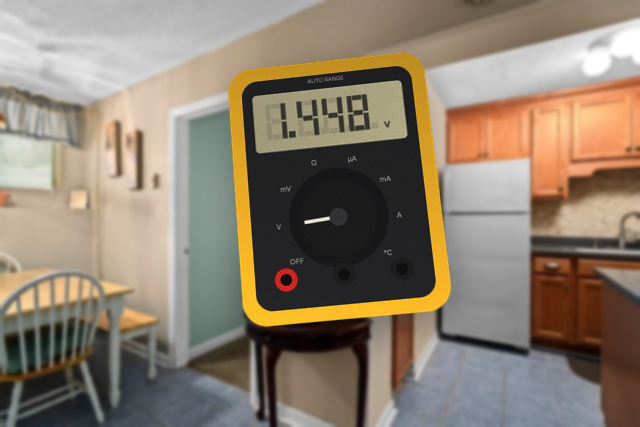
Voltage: 1.448; V
